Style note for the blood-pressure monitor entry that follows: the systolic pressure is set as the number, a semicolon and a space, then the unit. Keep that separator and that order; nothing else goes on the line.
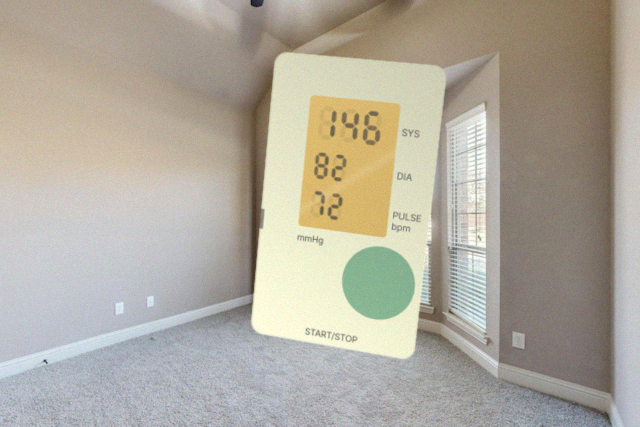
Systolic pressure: 146; mmHg
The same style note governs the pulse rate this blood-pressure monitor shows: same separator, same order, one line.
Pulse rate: 72; bpm
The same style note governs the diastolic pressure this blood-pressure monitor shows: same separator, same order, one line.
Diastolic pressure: 82; mmHg
